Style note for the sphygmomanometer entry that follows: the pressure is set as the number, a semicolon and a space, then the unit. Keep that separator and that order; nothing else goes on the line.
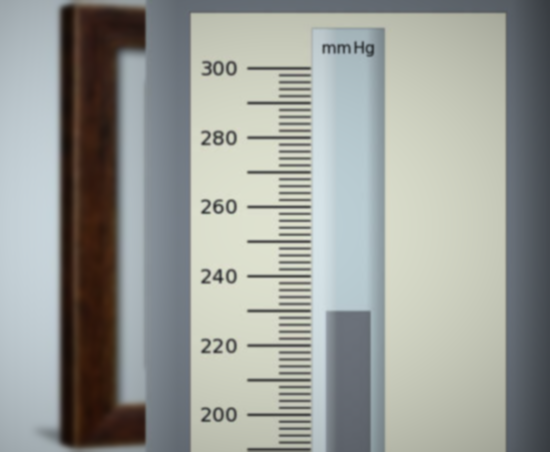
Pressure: 230; mmHg
